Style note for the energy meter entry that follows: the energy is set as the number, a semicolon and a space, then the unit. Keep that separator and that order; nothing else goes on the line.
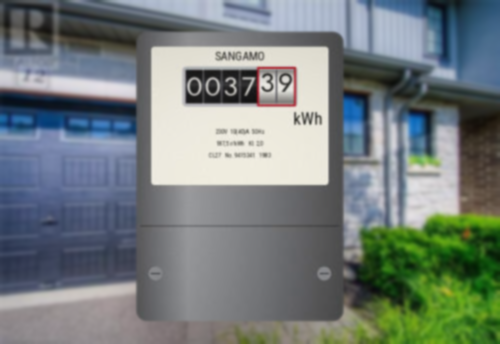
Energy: 37.39; kWh
